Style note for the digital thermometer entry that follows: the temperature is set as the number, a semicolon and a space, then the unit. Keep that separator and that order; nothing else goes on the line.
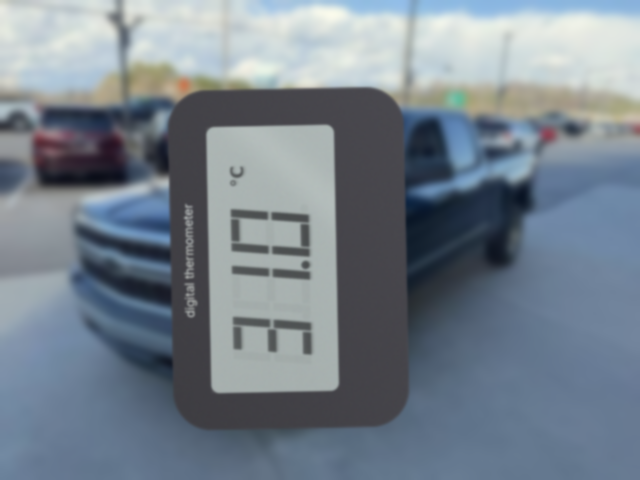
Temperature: 31.0; °C
